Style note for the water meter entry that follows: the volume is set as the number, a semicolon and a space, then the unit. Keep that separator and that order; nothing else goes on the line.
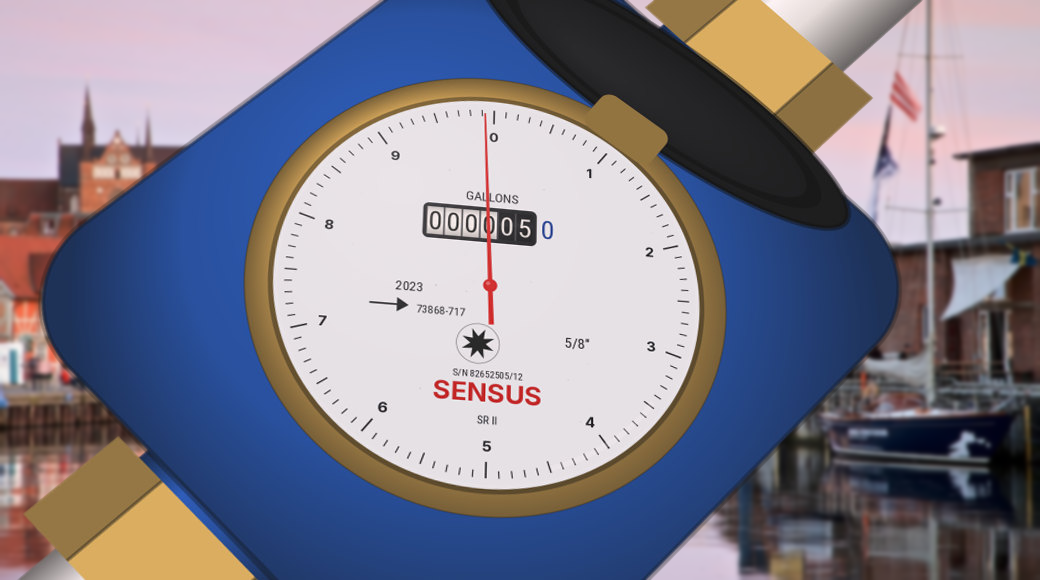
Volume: 49.9; gal
